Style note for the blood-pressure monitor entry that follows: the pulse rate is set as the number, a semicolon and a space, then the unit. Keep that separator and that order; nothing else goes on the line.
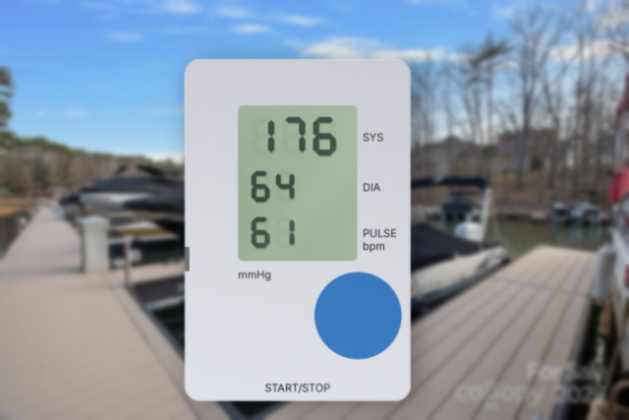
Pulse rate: 61; bpm
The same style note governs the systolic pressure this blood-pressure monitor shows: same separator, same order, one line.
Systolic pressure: 176; mmHg
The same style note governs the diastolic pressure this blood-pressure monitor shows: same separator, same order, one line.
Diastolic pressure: 64; mmHg
